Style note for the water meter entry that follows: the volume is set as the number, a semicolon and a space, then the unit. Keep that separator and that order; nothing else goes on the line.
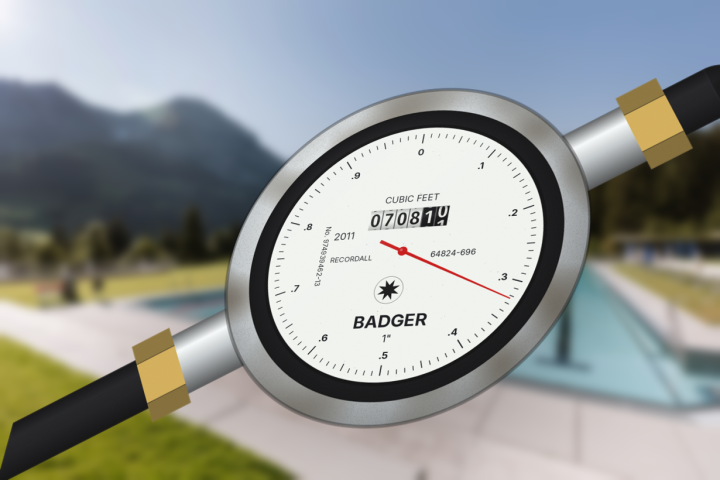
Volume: 70810.32; ft³
